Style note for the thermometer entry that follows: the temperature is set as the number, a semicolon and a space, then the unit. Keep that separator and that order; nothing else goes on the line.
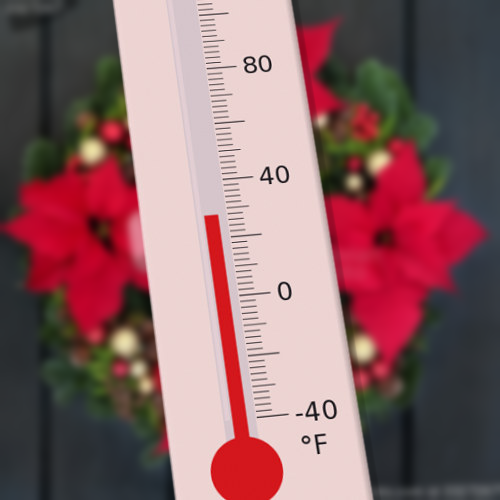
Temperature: 28; °F
